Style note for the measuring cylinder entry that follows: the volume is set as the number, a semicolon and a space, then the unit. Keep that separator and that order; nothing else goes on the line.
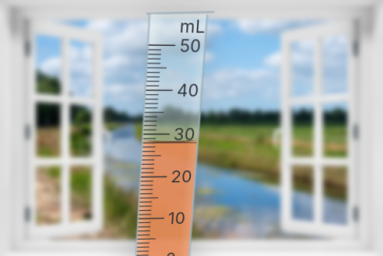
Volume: 28; mL
